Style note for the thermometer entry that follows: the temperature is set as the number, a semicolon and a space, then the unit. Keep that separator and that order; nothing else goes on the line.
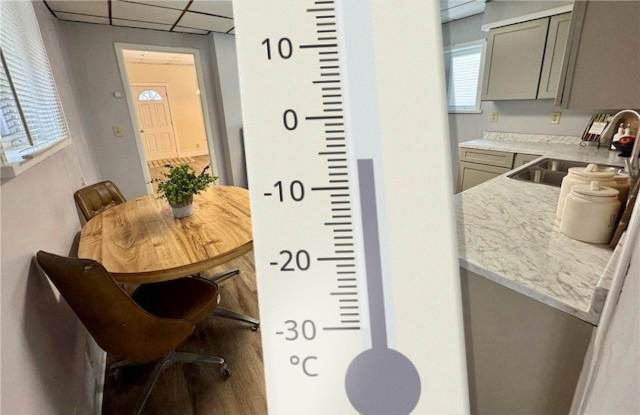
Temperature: -6; °C
